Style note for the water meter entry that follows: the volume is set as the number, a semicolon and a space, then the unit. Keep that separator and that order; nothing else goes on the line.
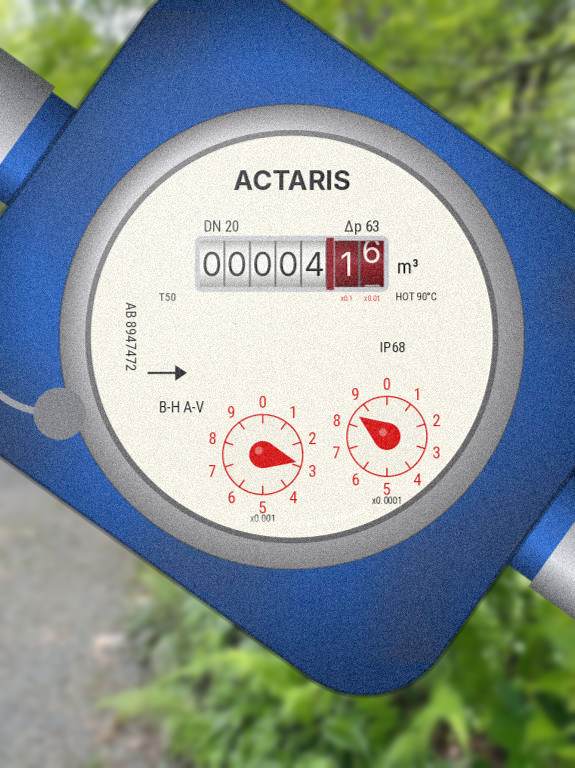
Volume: 4.1628; m³
